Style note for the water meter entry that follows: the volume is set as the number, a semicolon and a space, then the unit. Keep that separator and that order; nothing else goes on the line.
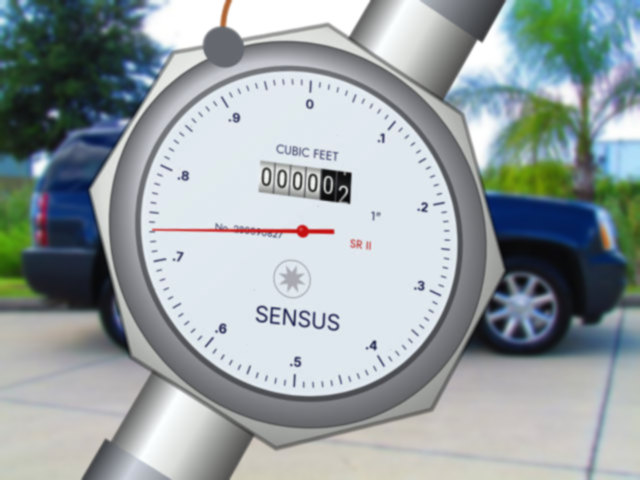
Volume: 1.73; ft³
